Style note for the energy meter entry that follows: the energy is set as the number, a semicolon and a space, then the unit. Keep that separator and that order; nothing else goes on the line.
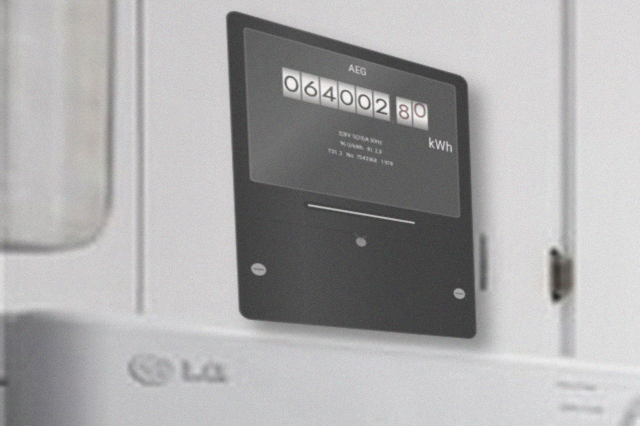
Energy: 64002.80; kWh
